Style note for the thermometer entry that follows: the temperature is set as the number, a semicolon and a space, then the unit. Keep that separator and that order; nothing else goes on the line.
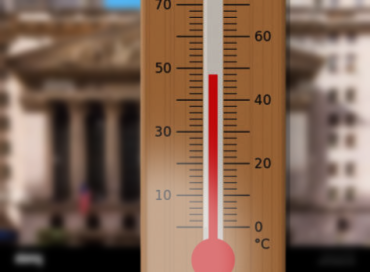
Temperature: 48; °C
